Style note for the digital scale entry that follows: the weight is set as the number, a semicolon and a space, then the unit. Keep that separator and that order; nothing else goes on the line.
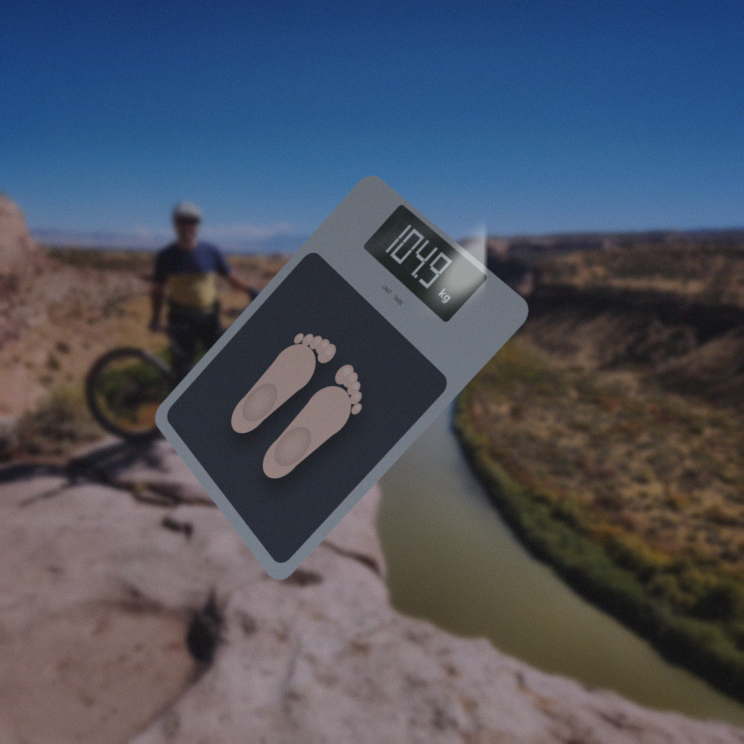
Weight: 104.9; kg
